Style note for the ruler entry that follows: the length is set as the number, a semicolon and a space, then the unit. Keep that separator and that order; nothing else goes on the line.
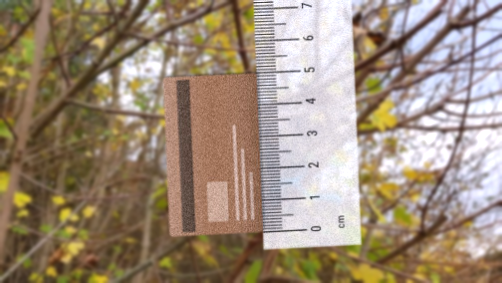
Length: 5; cm
